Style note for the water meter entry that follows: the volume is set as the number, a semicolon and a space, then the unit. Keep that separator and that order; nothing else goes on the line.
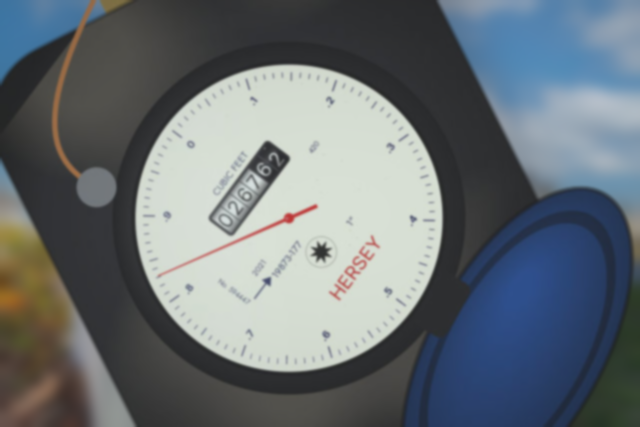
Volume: 26761.83; ft³
